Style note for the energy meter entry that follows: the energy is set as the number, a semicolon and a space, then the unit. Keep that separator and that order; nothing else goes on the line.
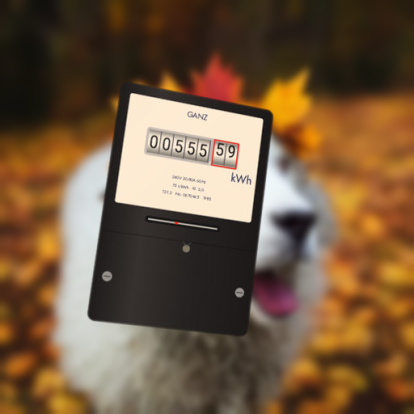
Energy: 555.59; kWh
